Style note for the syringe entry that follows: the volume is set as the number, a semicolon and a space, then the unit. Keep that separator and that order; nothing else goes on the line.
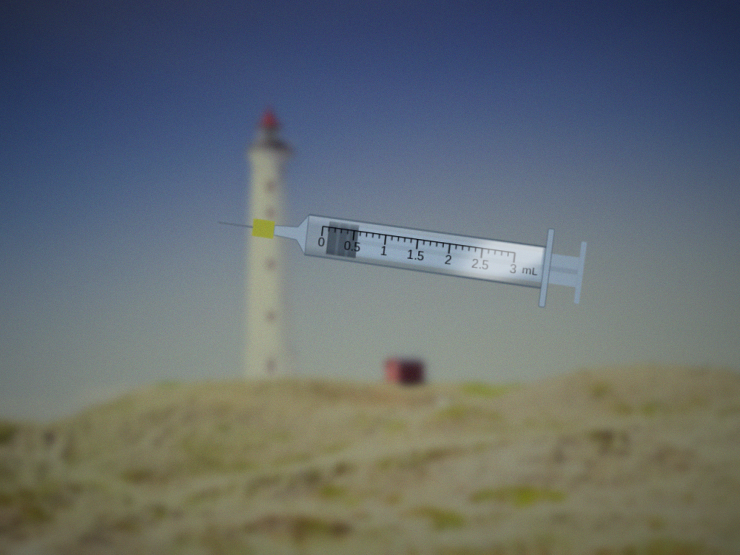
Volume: 0.1; mL
